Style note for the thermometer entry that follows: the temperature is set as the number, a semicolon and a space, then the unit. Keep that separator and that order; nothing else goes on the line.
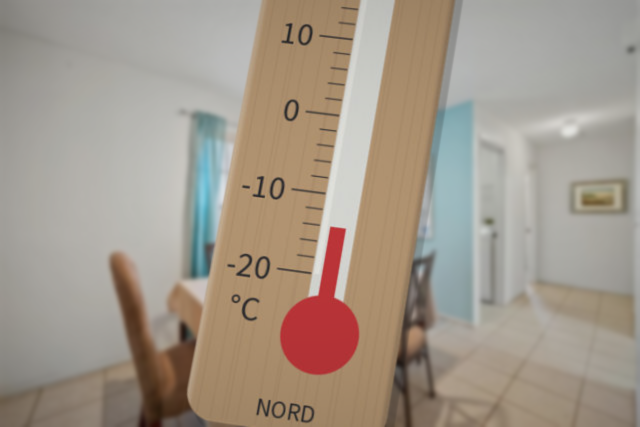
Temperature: -14; °C
